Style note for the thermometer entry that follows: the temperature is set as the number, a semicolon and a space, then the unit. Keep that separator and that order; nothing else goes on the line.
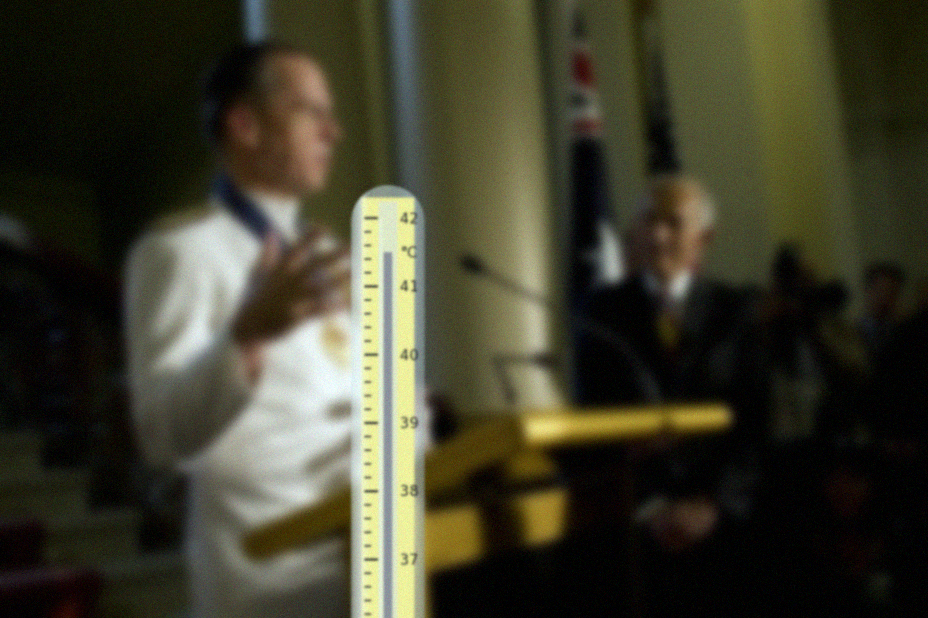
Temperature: 41.5; °C
